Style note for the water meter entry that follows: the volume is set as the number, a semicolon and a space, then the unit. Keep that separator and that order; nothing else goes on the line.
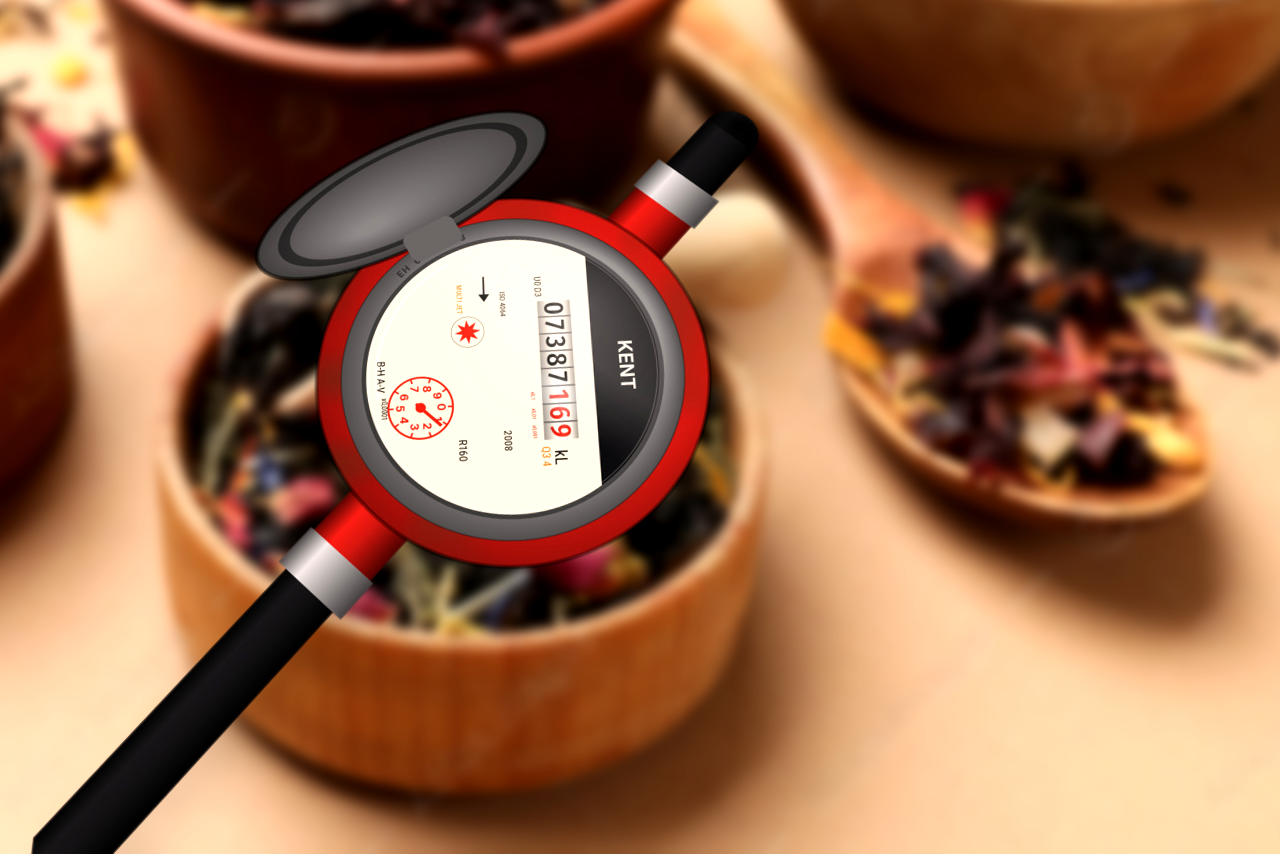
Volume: 7387.1691; kL
